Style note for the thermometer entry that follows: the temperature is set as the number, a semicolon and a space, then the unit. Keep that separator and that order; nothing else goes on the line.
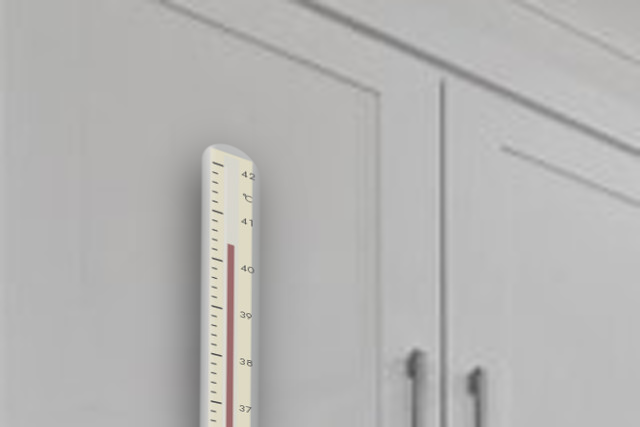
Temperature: 40.4; °C
